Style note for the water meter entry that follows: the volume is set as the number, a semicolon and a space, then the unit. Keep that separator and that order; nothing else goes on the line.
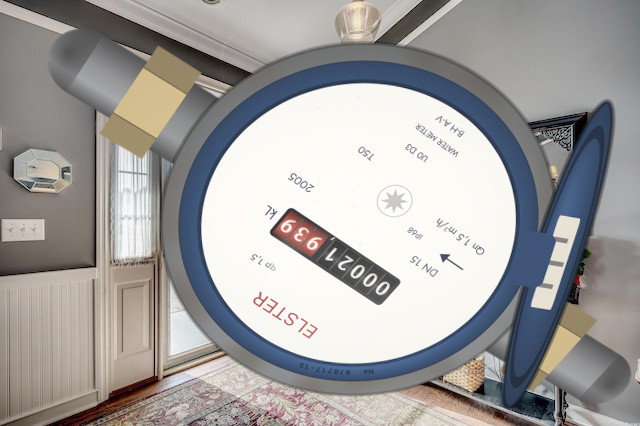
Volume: 21.939; kL
